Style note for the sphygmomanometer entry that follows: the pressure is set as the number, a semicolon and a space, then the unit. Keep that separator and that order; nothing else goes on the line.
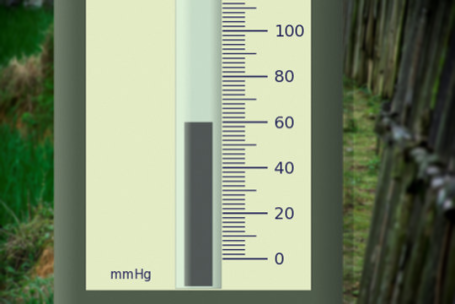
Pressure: 60; mmHg
